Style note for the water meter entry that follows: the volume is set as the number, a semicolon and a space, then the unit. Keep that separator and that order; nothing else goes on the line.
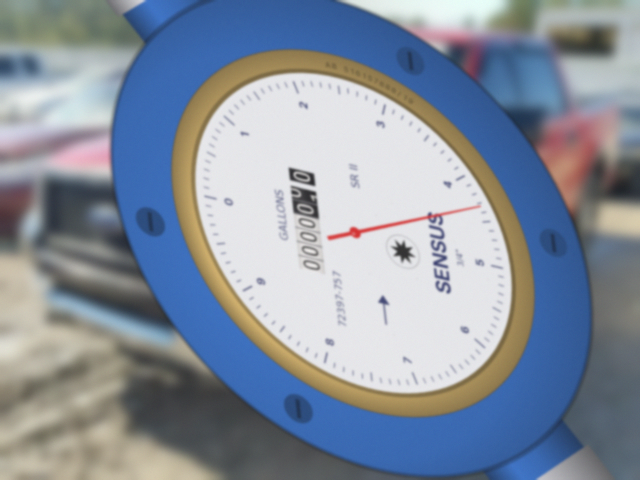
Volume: 4.3; gal
